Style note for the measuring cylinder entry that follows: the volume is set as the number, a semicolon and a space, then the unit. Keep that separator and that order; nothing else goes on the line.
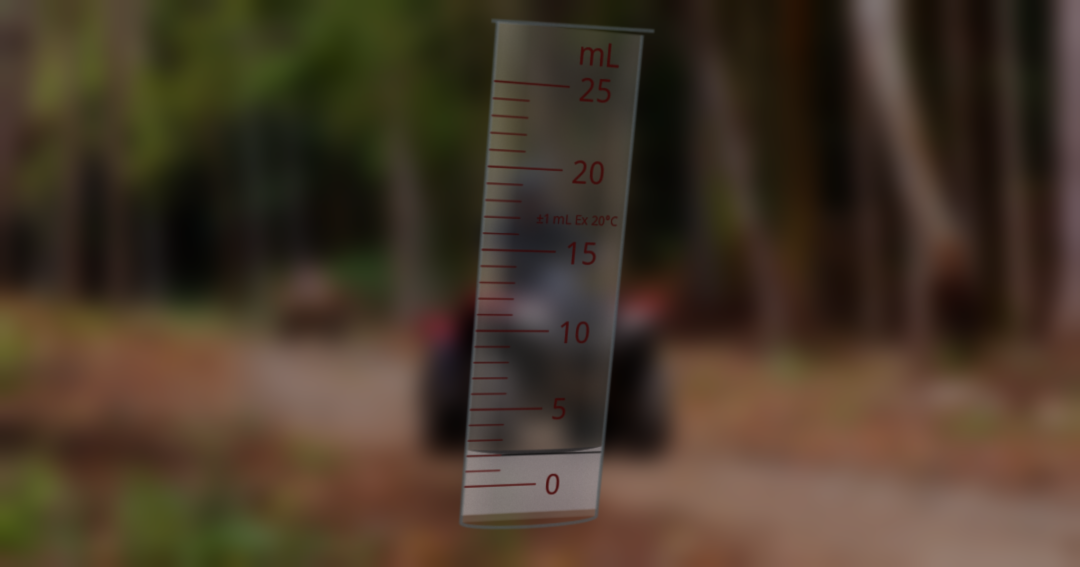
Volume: 2; mL
